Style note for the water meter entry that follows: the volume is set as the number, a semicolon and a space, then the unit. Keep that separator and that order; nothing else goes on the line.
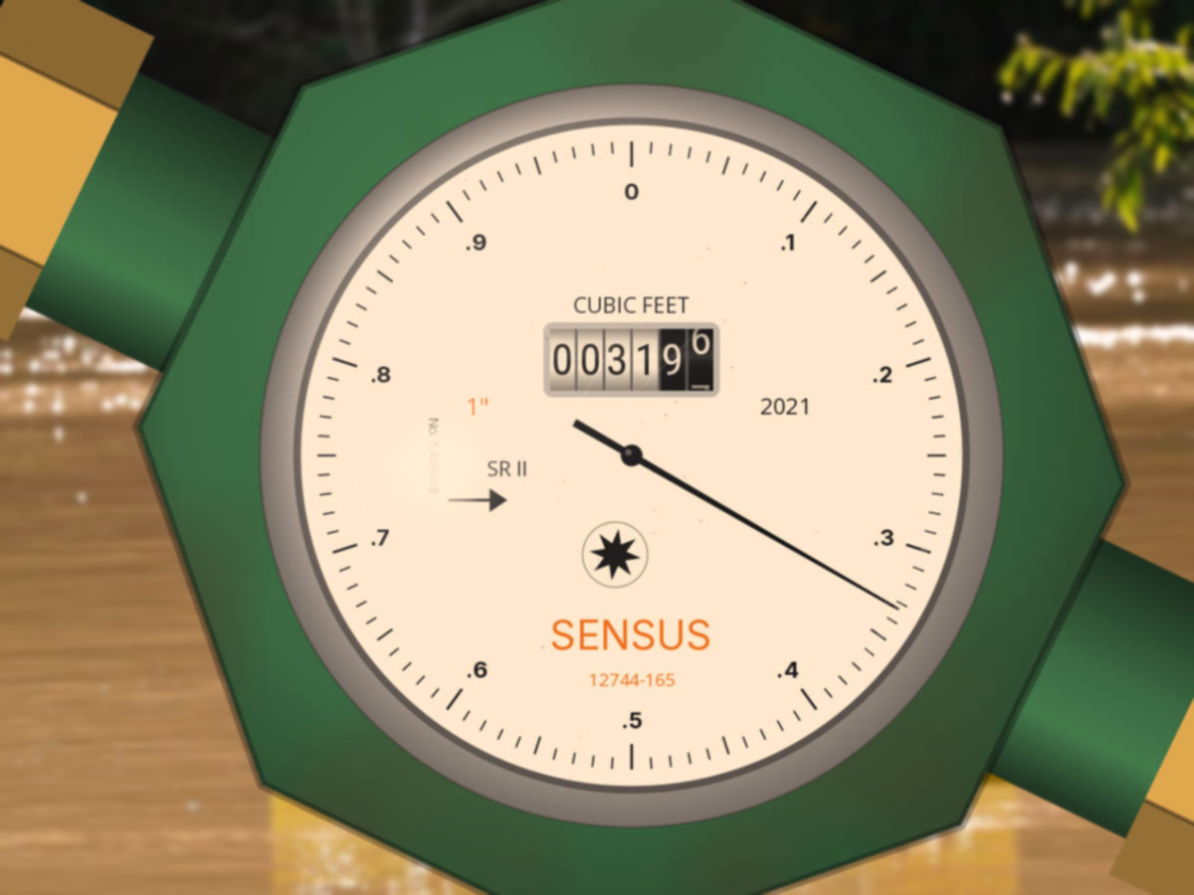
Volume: 3196.33; ft³
